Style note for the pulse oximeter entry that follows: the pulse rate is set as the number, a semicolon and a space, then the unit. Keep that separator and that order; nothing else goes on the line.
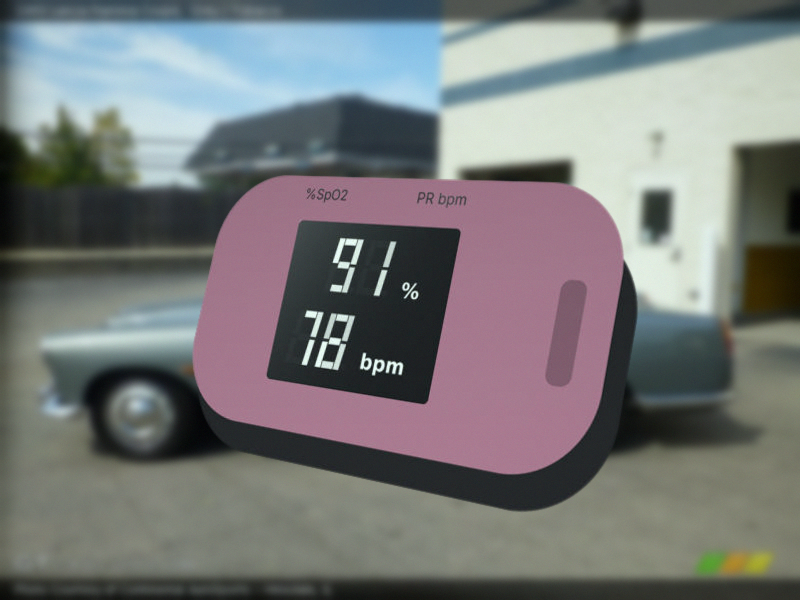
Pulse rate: 78; bpm
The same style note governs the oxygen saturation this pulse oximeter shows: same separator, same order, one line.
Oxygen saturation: 91; %
